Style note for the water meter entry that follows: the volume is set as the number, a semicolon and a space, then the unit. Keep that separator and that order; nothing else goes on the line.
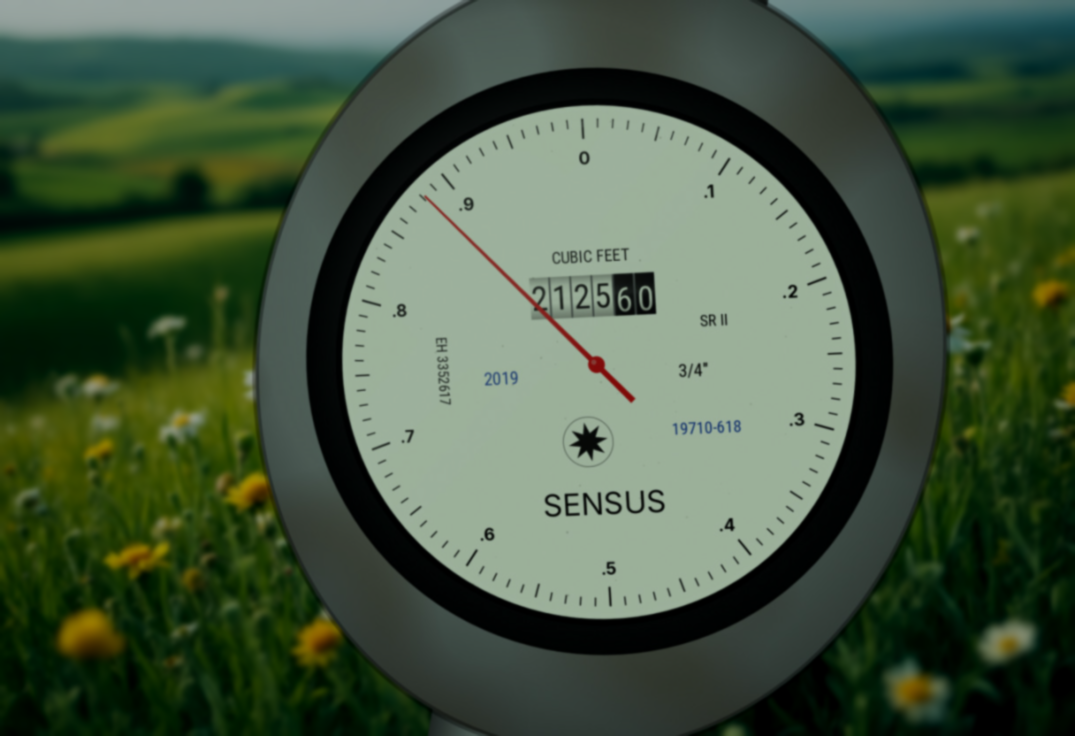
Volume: 212559.88; ft³
